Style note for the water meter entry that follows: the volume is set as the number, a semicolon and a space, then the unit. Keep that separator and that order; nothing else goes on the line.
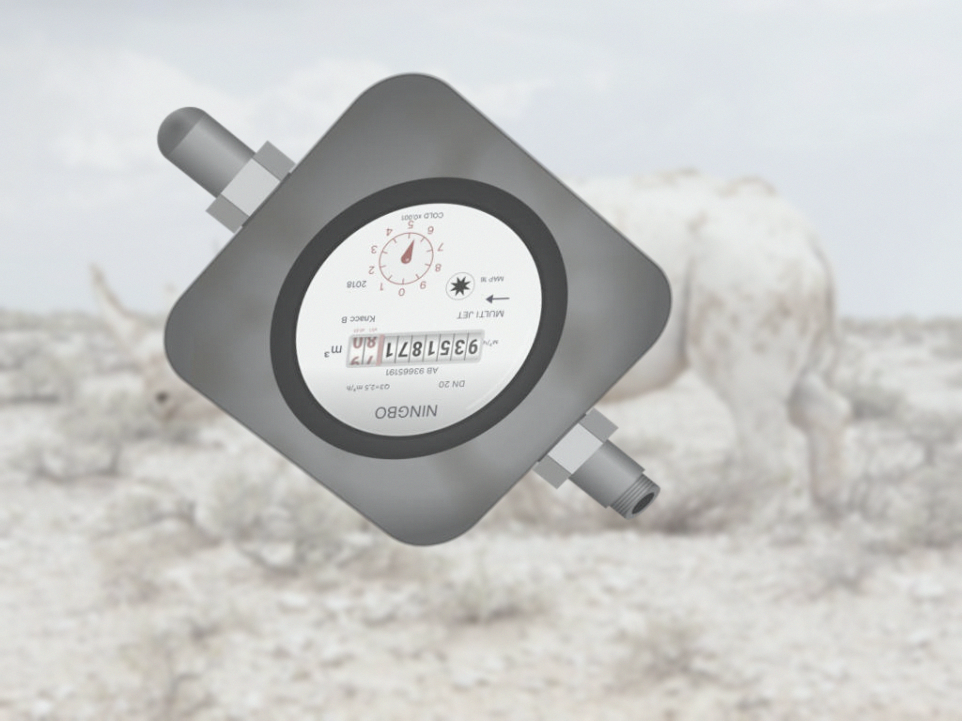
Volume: 9351871.795; m³
